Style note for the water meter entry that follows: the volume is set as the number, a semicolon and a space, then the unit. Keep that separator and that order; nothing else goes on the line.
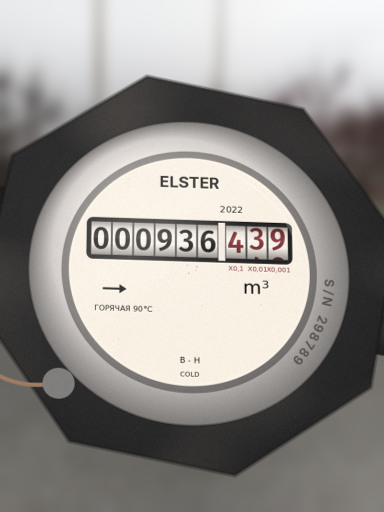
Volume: 936.439; m³
